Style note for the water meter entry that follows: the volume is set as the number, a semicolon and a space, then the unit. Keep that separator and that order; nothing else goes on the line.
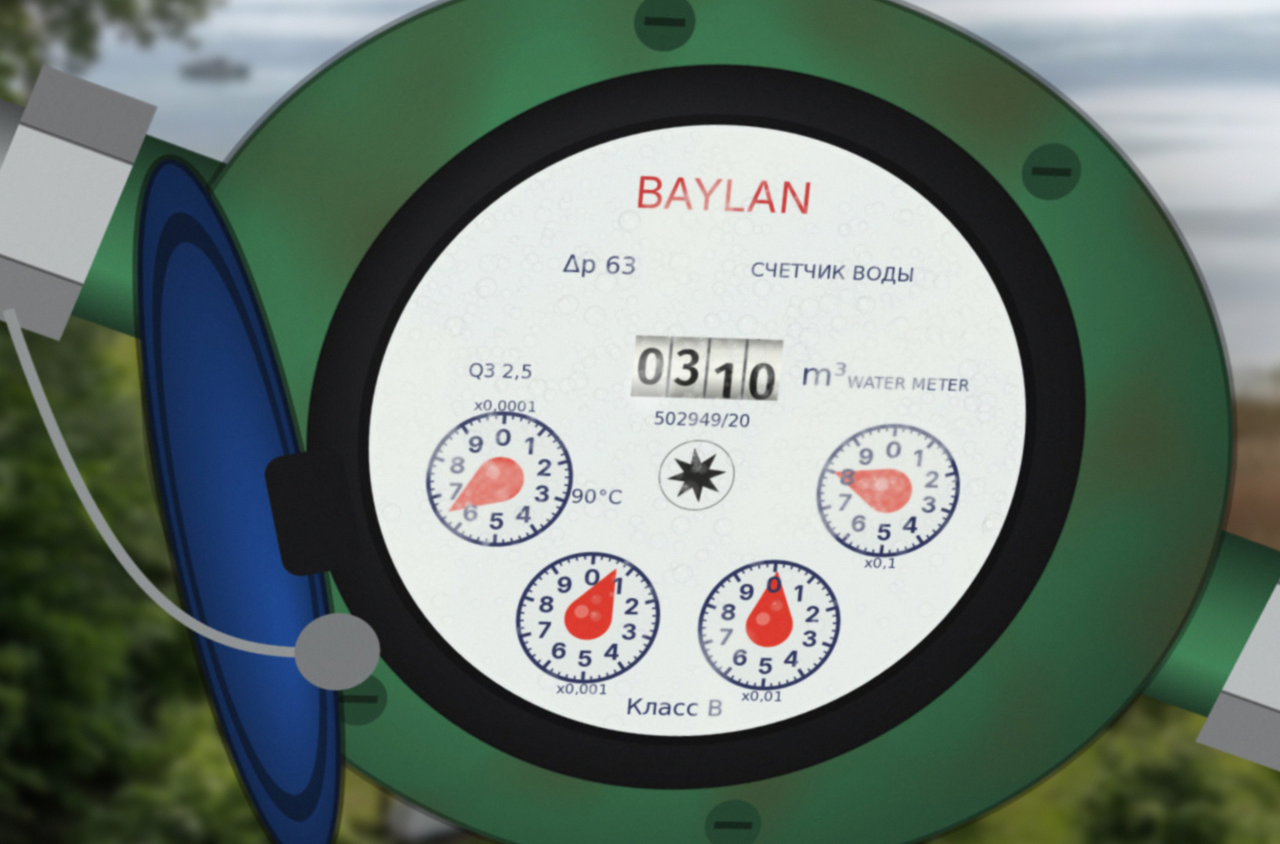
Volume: 309.8006; m³
